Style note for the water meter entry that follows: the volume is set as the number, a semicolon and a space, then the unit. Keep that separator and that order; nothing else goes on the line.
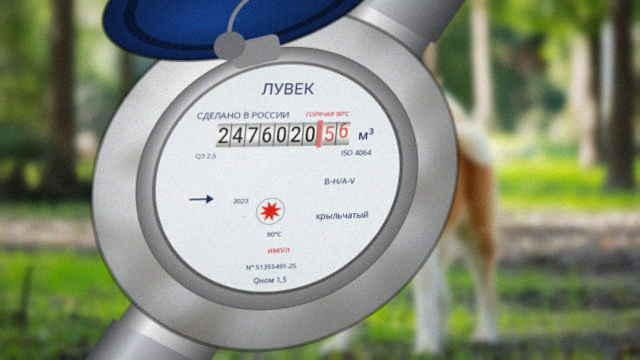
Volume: 2476020.56; m³
